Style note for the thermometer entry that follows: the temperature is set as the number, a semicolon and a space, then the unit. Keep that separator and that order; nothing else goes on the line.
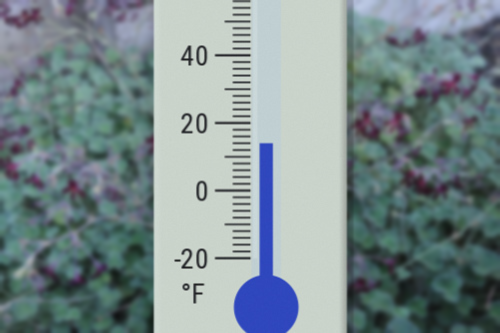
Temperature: 14; °F
